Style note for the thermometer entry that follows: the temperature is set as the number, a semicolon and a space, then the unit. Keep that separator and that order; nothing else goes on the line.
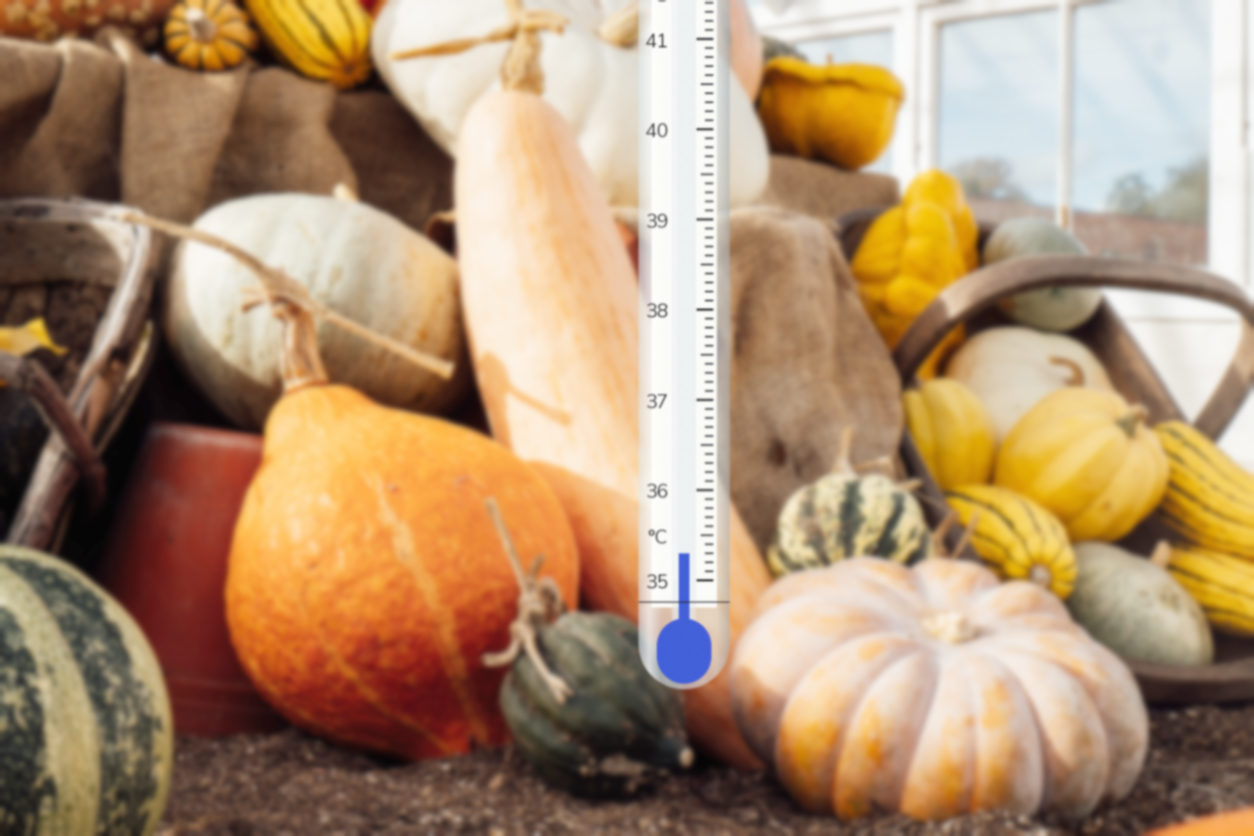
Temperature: 35.3; °C
